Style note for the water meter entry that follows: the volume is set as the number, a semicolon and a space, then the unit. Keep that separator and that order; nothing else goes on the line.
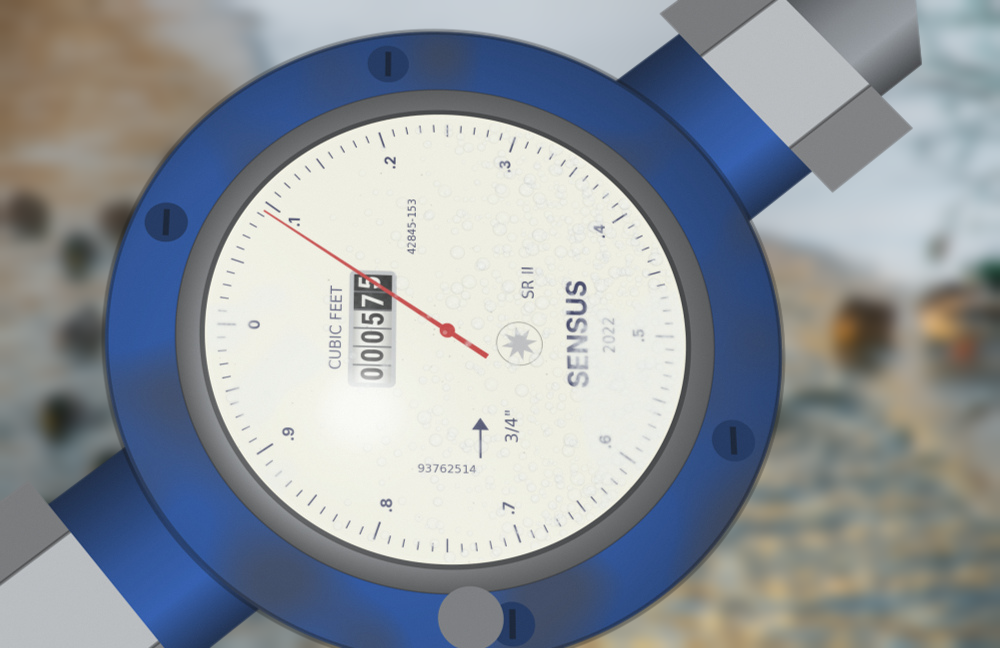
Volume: 575.09; ft³
